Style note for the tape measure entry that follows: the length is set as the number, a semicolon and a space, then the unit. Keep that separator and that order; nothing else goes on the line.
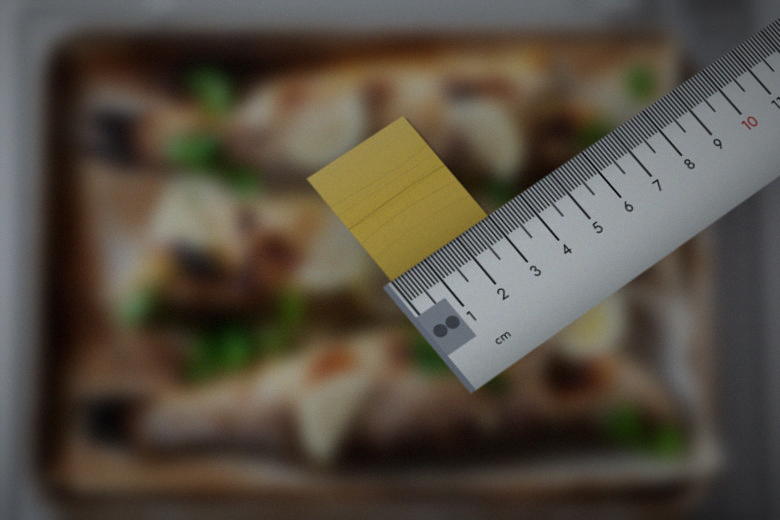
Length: 3; cm
